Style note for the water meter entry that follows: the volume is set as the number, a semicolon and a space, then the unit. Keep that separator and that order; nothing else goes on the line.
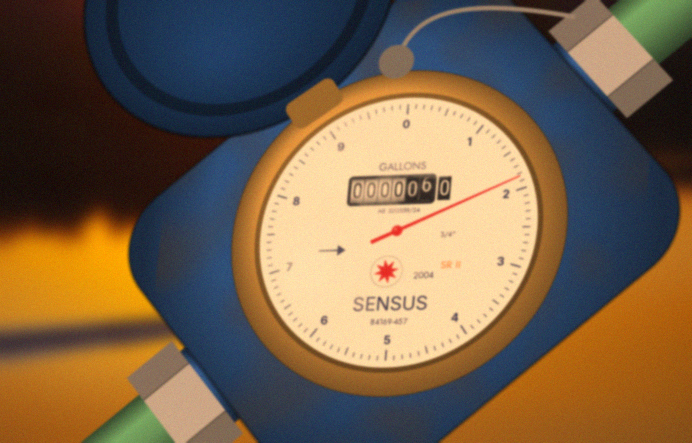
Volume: 61.8; gal
